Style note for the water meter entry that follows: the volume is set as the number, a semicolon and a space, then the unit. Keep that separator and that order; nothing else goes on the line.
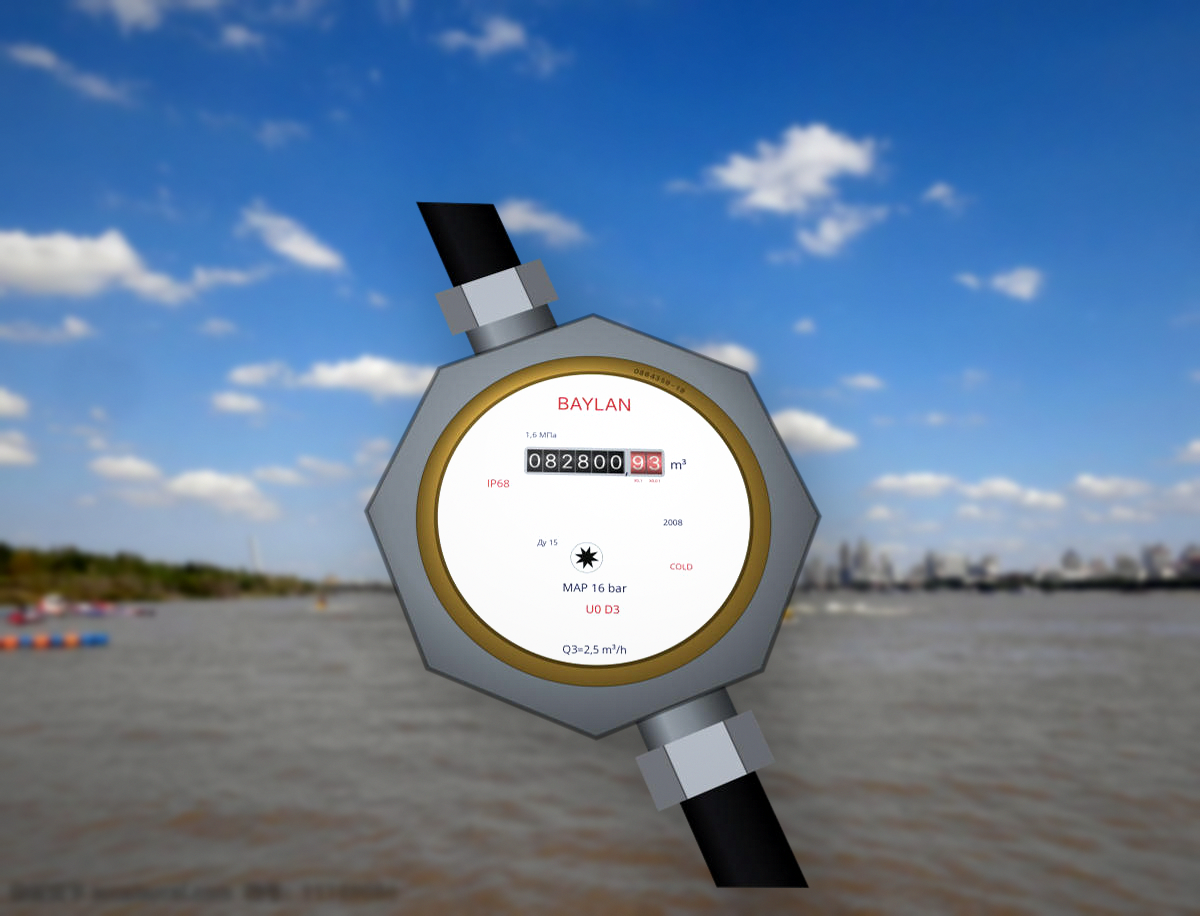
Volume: 82800.93; m³
